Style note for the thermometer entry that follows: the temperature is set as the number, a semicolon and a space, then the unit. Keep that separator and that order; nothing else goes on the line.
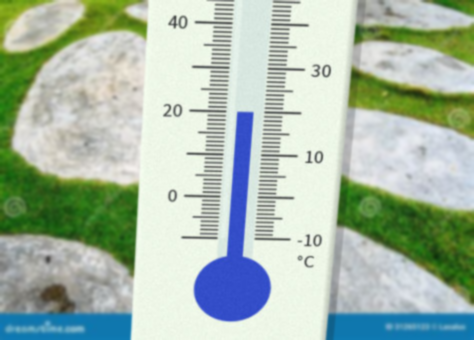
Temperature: 20; °C
